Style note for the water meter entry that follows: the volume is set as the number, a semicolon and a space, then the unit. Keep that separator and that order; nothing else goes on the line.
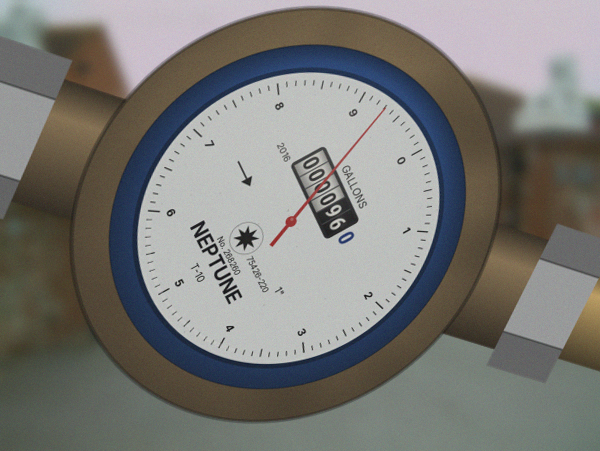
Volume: 959.3; gal
